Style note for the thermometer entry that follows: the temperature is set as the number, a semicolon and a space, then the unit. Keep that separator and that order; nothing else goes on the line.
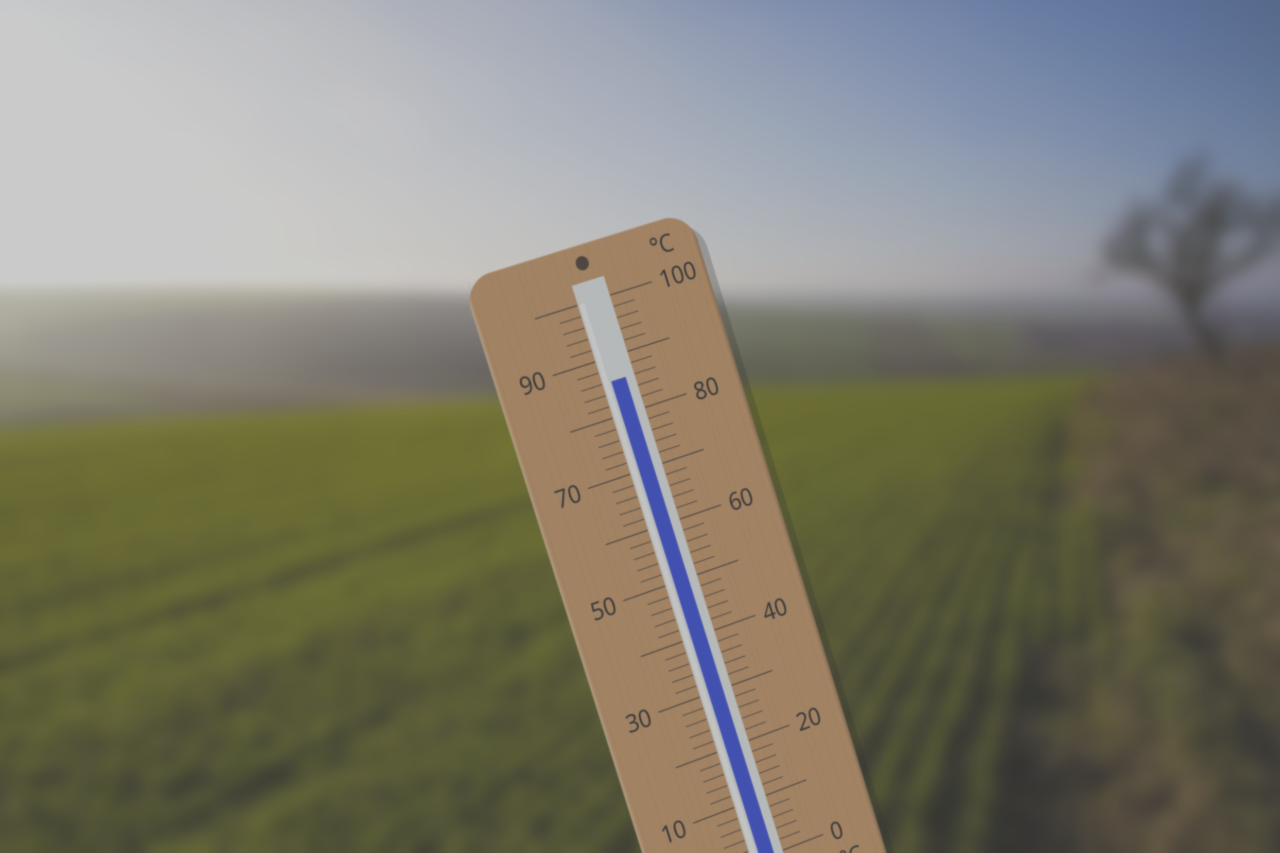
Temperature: 86; °C
